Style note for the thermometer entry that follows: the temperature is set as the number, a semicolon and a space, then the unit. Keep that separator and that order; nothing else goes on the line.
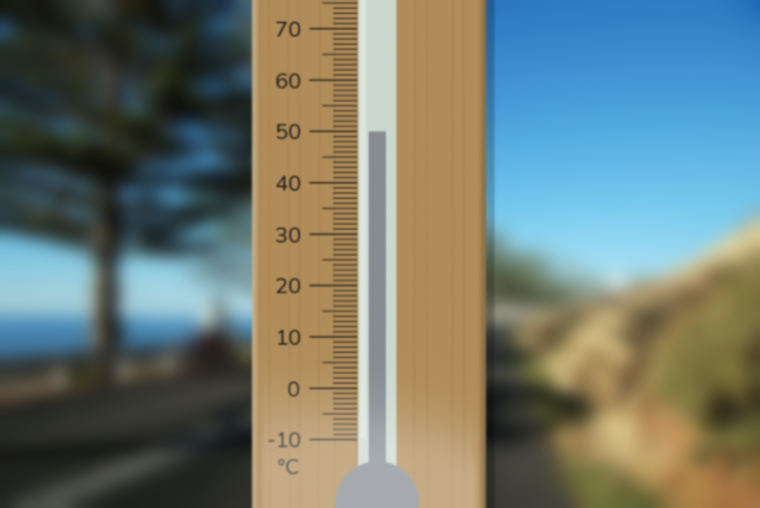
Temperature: 50; °C
